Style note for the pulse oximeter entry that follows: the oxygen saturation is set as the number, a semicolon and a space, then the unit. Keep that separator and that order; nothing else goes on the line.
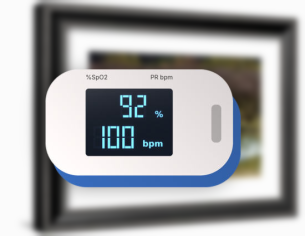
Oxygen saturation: 92; %
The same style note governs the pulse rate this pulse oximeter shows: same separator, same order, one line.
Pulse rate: 100; bpm
